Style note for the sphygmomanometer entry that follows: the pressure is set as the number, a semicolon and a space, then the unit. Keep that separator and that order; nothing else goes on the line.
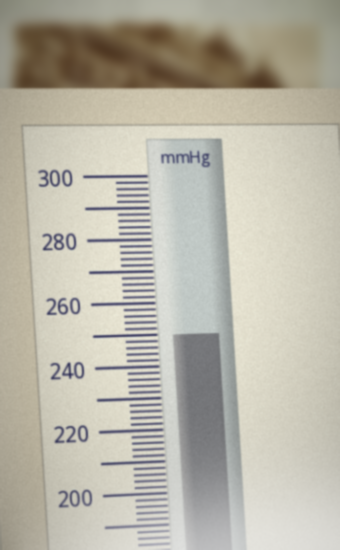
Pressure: 250; mmHg
